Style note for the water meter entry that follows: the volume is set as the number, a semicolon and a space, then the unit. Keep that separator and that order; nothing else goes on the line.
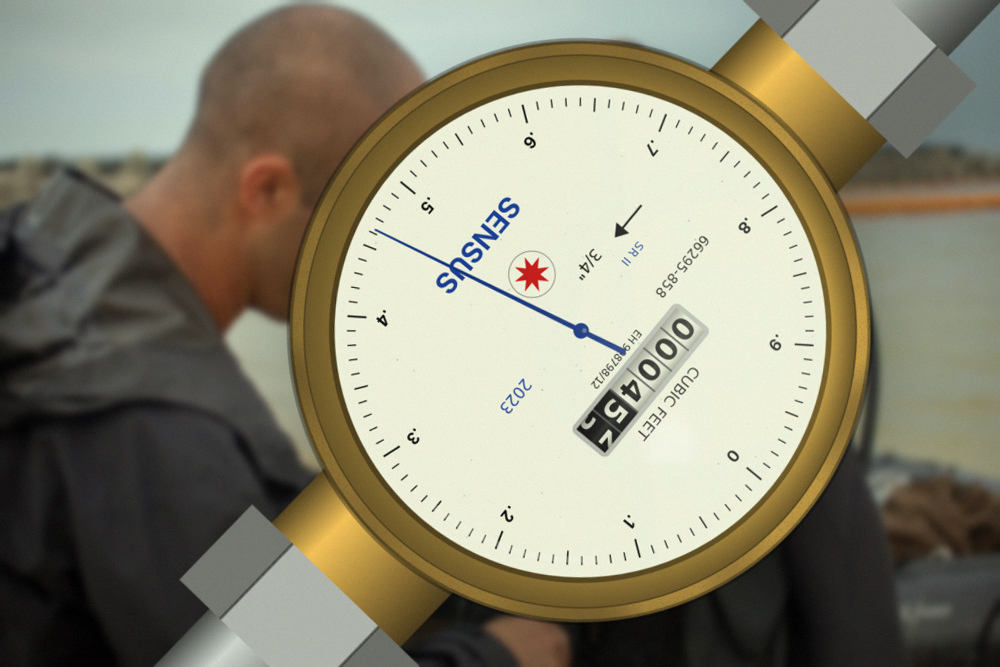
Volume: 452.46; ft³
